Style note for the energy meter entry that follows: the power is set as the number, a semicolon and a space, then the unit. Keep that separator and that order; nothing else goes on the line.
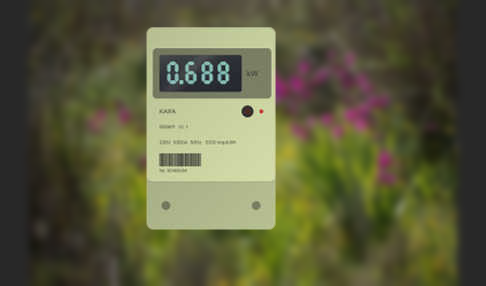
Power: 0.688; kW
